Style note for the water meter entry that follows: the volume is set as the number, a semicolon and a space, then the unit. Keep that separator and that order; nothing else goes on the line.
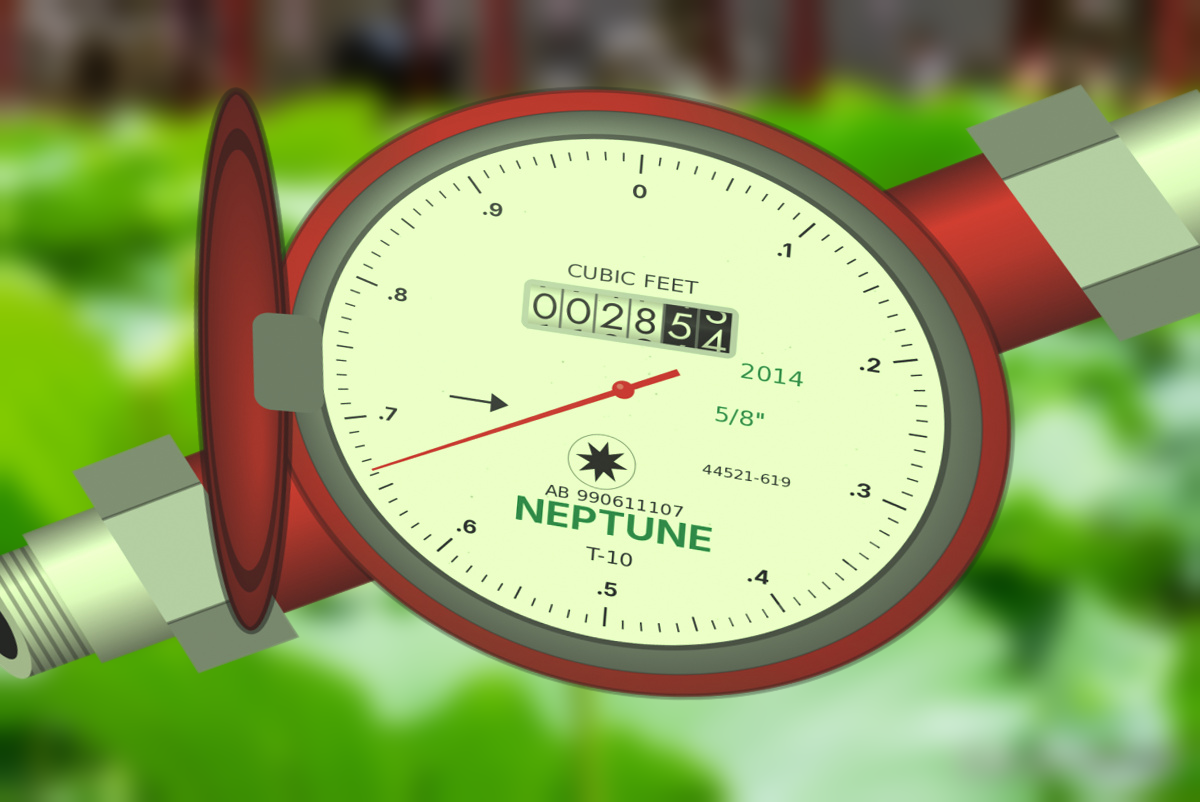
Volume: 2853.66; ft³
